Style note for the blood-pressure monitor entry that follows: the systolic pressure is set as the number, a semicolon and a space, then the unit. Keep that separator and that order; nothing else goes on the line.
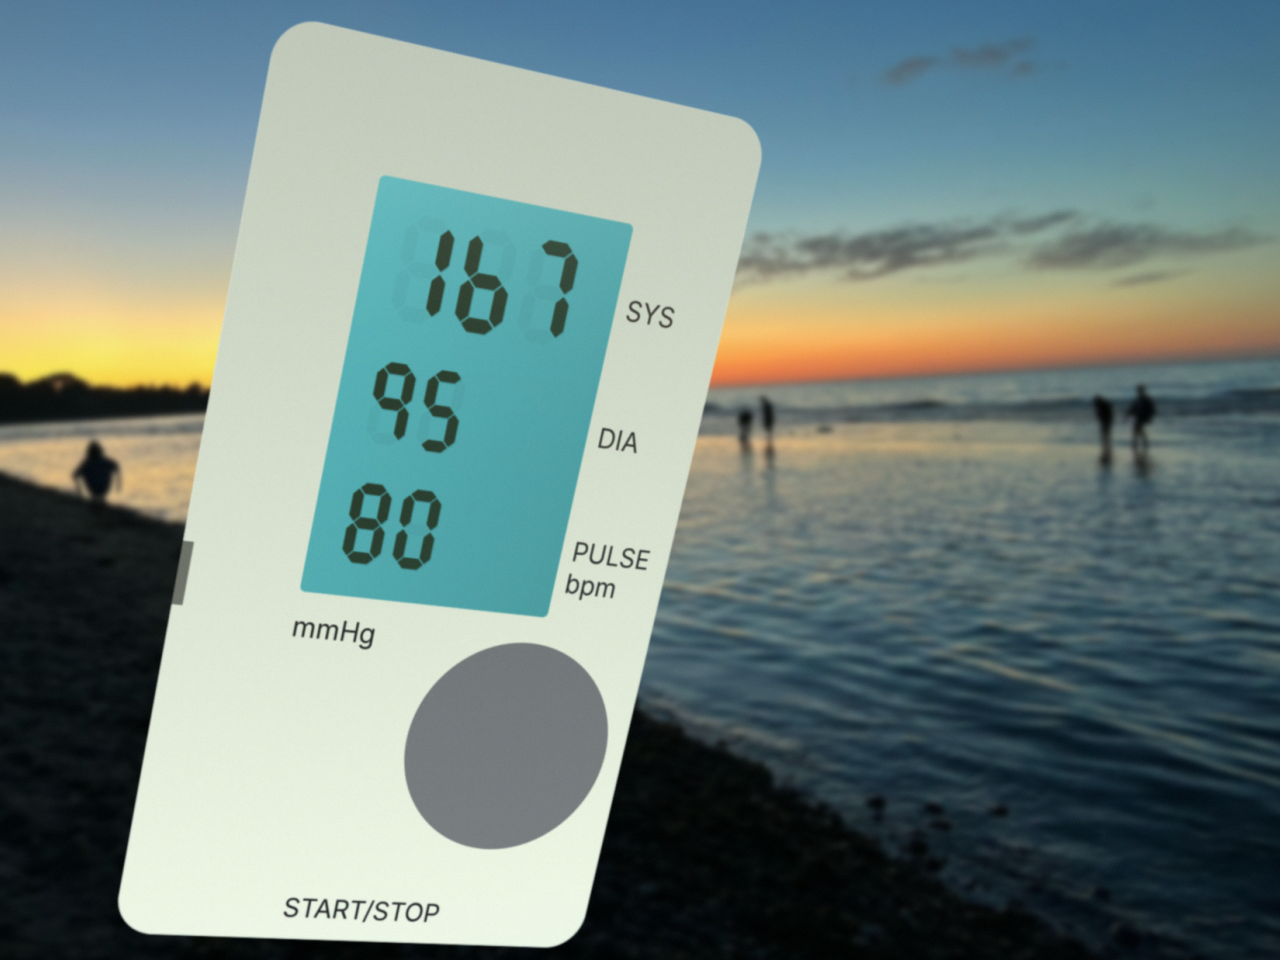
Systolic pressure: 167; mmHg
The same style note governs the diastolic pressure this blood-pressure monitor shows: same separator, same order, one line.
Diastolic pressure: 95; mmHg
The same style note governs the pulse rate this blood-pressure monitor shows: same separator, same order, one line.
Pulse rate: 80; bpm
